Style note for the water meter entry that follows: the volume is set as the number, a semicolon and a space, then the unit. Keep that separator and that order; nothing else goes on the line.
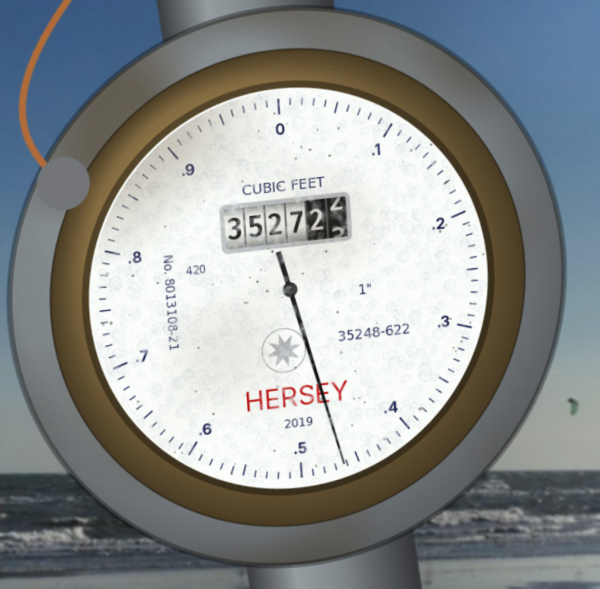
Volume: 352722.46; ft³
